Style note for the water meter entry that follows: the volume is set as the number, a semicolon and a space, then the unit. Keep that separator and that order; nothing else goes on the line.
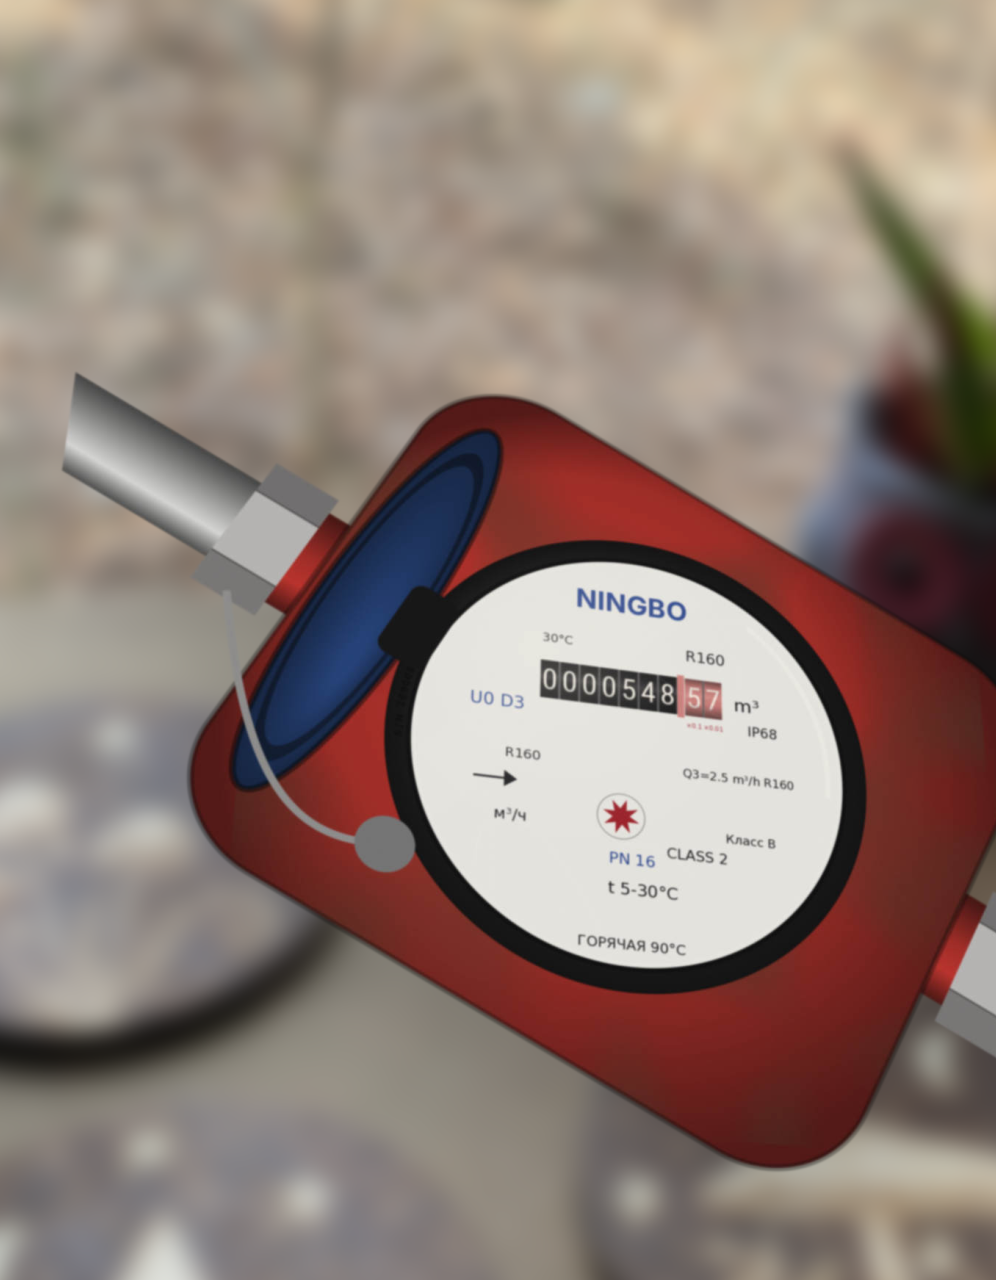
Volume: 548.57; m³
